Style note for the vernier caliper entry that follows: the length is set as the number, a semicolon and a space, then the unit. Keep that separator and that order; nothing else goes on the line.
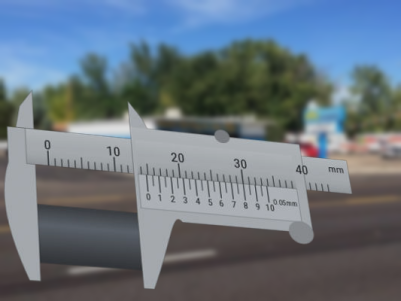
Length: 14.8; mm
